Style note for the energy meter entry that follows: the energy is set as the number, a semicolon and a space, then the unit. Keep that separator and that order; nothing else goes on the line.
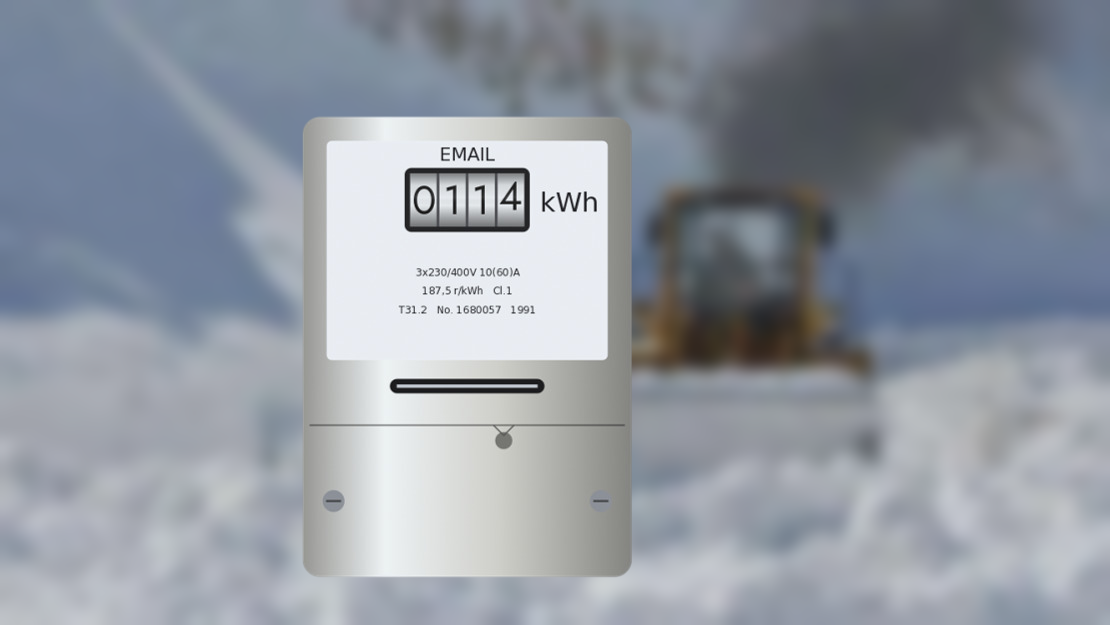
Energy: 114; kWh
